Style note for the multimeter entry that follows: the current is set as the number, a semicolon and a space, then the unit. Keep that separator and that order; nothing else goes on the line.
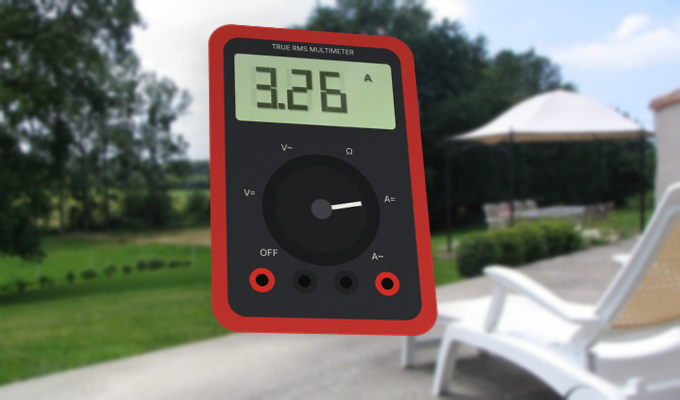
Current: 3.26; A
